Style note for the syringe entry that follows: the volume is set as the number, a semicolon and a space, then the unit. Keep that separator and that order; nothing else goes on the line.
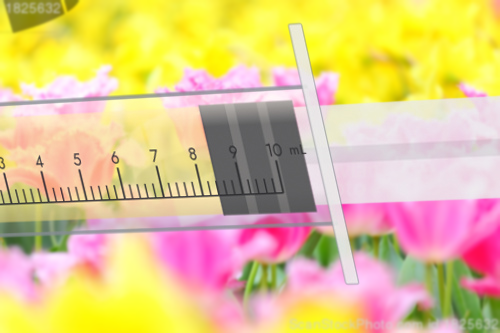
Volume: 8.4; mL
